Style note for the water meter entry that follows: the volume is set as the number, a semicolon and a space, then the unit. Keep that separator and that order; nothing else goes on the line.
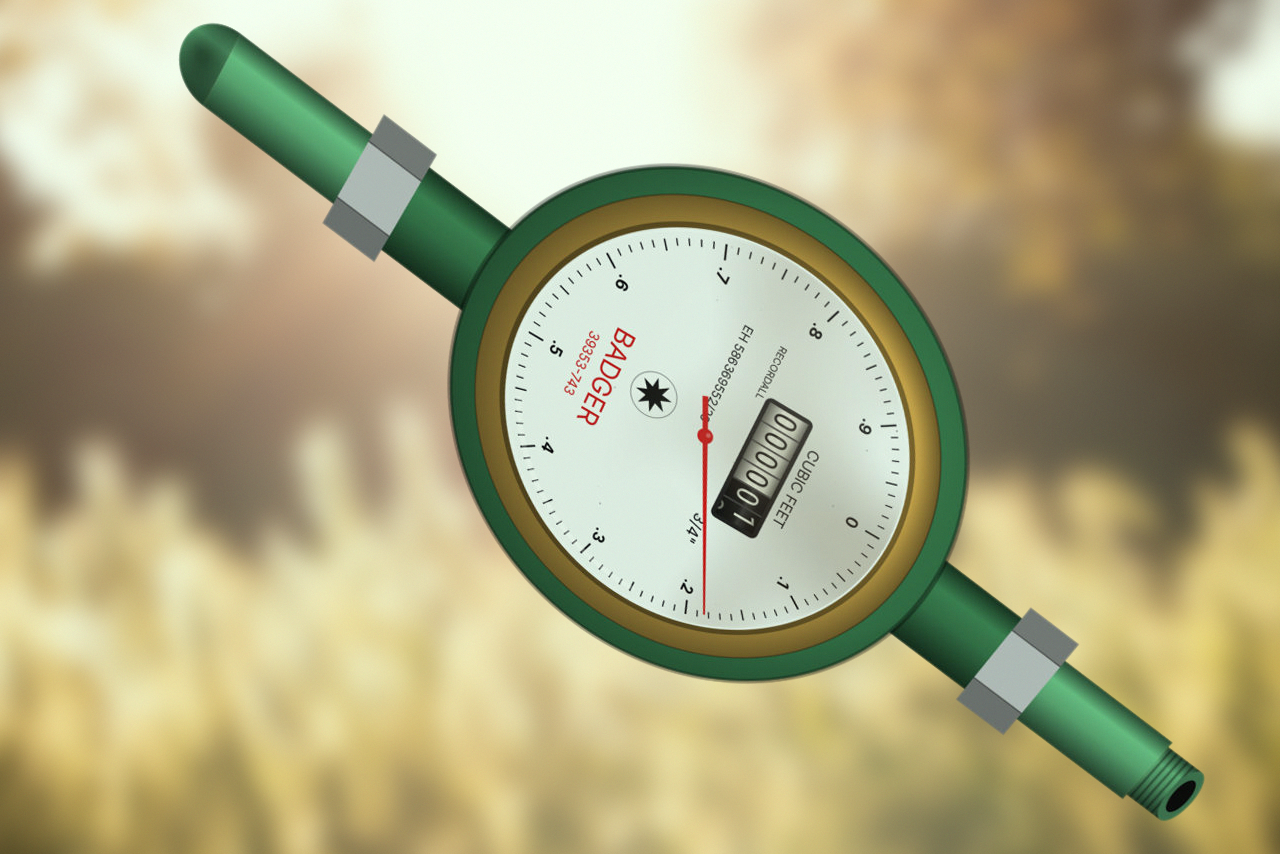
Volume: 1.18; ft³
